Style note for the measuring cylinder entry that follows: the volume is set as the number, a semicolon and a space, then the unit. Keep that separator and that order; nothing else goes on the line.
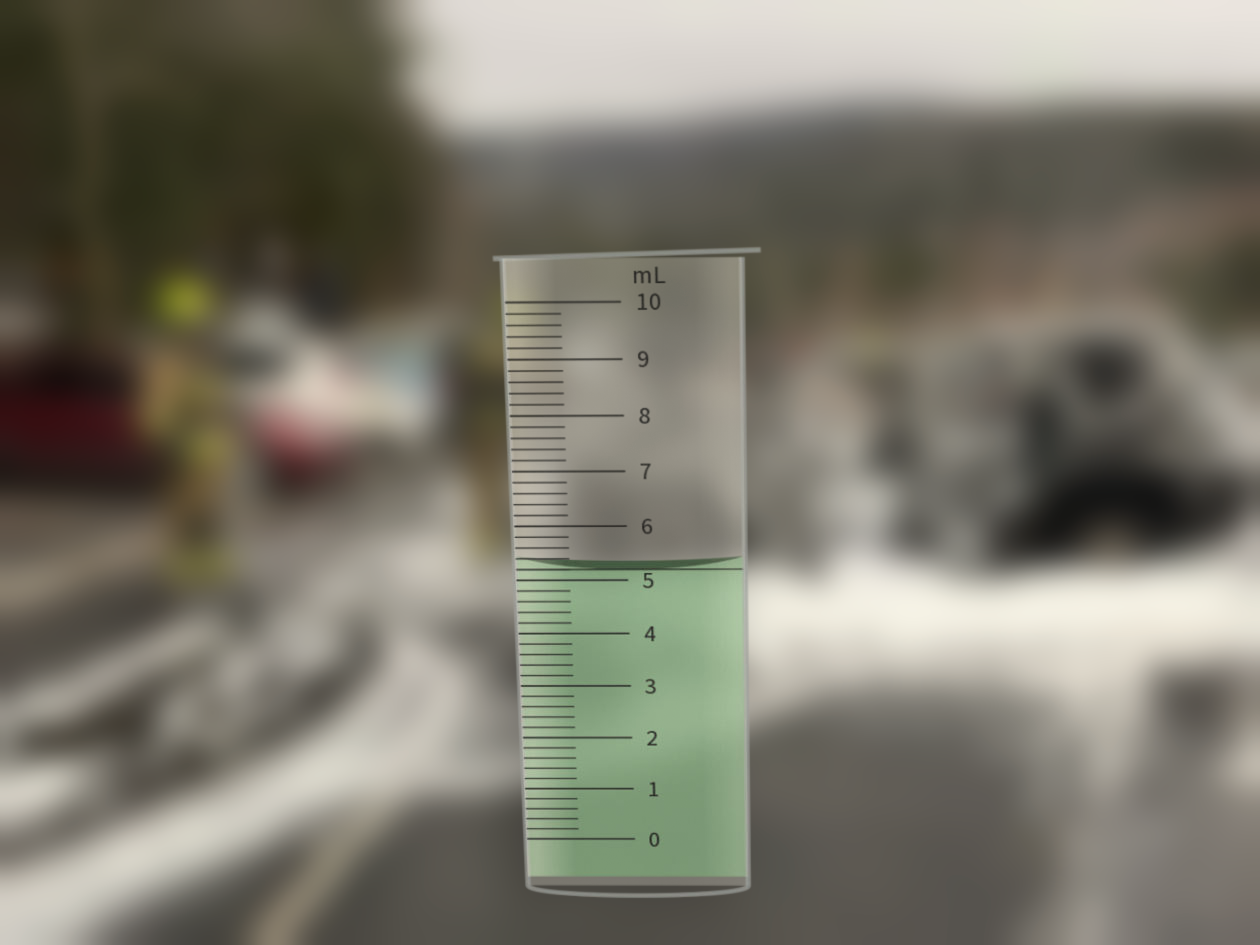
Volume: 5.2; mL
